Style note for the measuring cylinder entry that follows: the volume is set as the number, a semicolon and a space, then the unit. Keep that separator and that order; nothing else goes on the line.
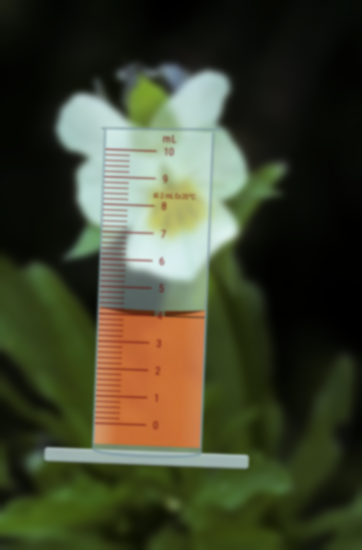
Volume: 4; mL
